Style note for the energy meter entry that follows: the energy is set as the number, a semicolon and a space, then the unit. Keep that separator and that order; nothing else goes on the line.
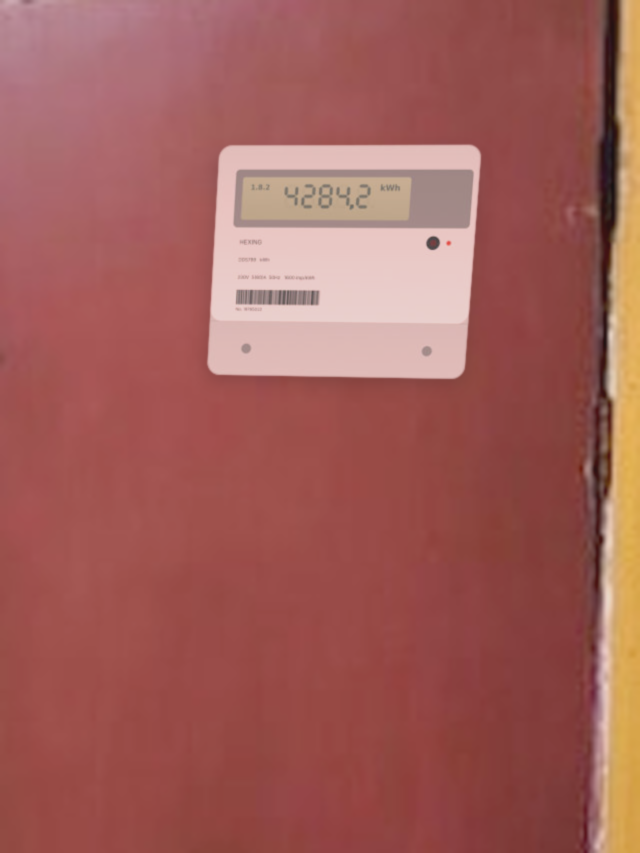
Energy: 4284.2; kWh
